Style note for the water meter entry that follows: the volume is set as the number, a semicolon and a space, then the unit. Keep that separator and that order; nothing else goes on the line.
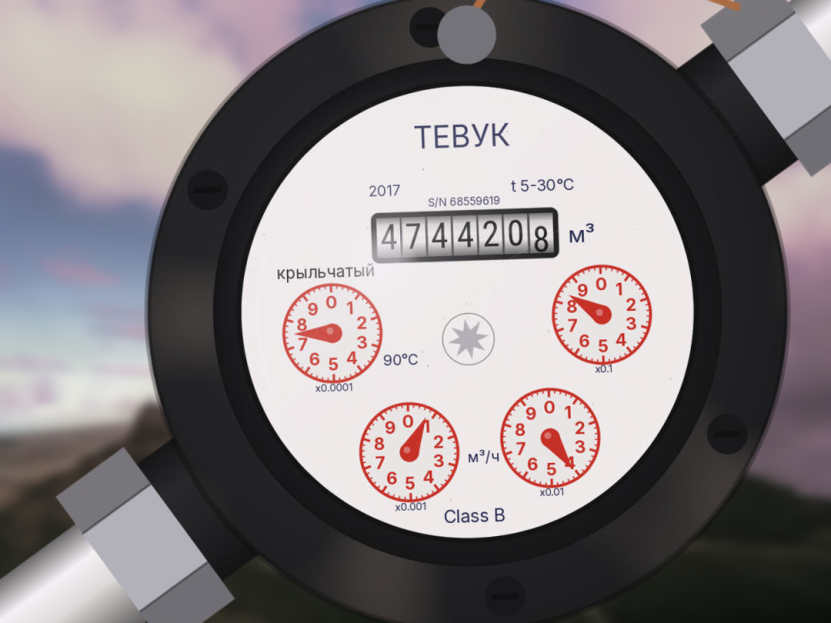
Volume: 4744207.8407; m³
